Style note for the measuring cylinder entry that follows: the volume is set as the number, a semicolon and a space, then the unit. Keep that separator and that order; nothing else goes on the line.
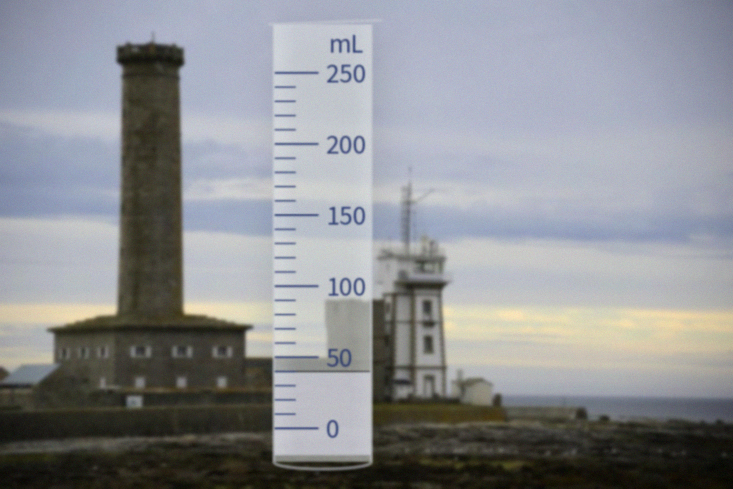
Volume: 40; mL
